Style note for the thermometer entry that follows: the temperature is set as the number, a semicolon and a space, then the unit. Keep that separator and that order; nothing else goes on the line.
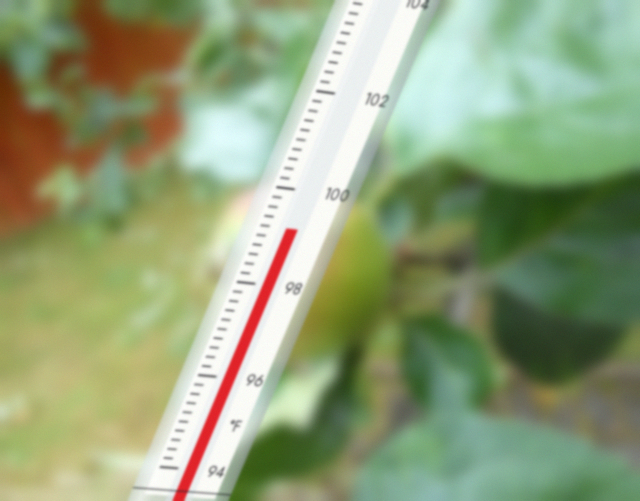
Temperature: 99.2; °F
